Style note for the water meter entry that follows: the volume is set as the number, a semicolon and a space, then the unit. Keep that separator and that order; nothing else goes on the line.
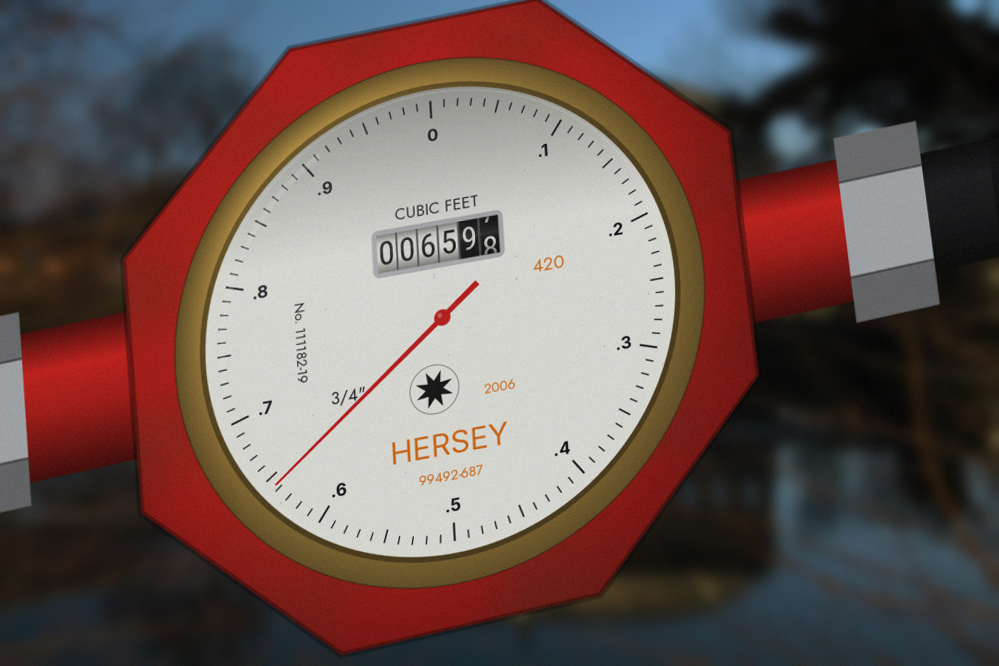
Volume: 6597.64; ft³
